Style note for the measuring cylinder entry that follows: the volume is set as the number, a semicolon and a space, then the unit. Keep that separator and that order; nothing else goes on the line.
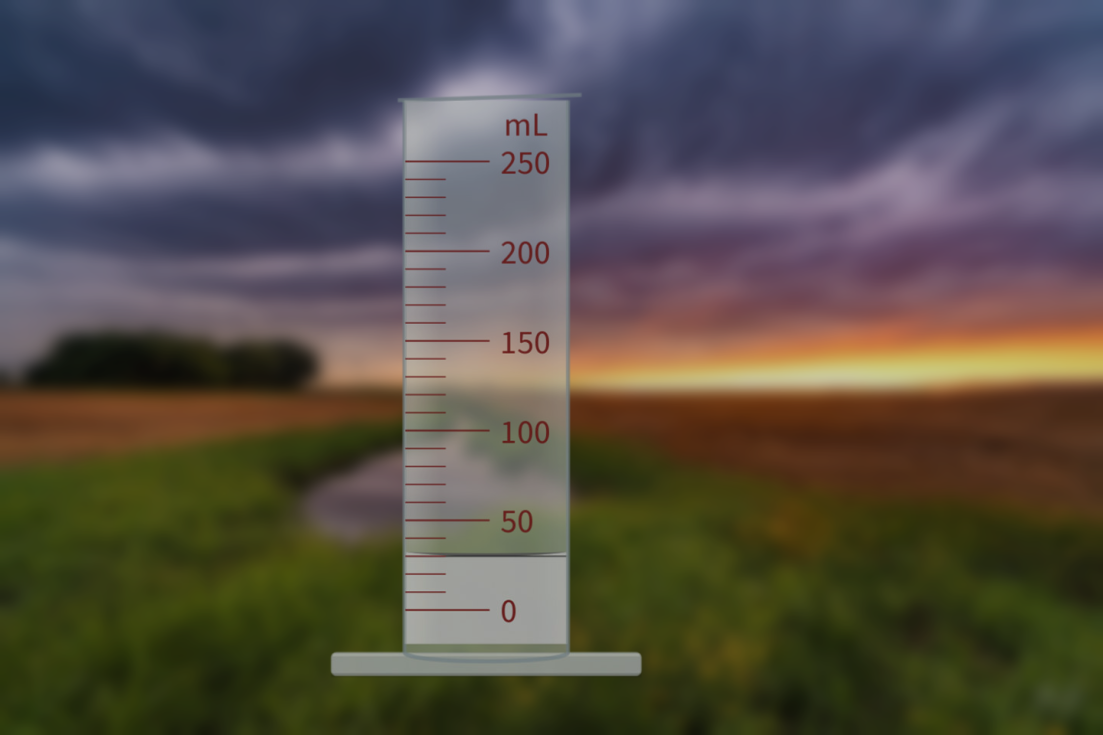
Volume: 30; mL
